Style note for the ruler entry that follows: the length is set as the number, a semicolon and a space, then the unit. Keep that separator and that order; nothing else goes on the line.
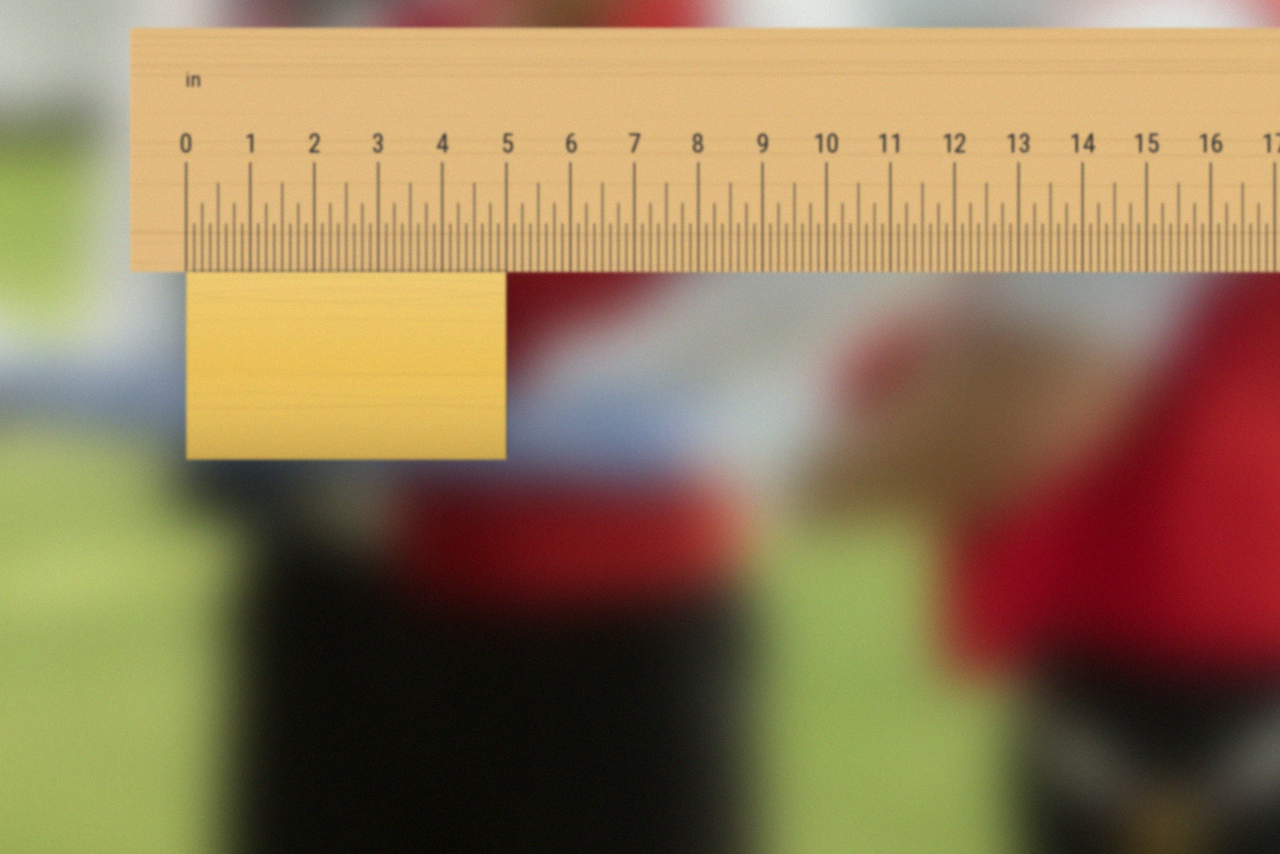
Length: 5; in
